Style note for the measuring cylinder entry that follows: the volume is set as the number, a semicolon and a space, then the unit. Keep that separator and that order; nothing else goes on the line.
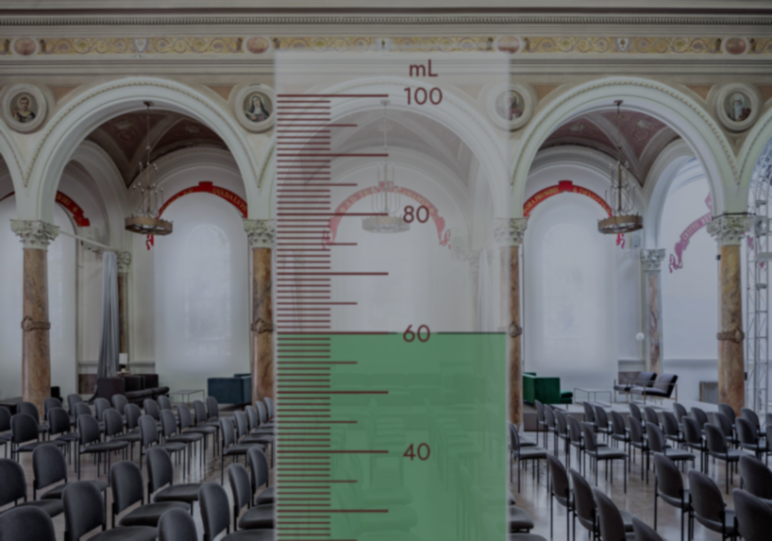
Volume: 60; mL
